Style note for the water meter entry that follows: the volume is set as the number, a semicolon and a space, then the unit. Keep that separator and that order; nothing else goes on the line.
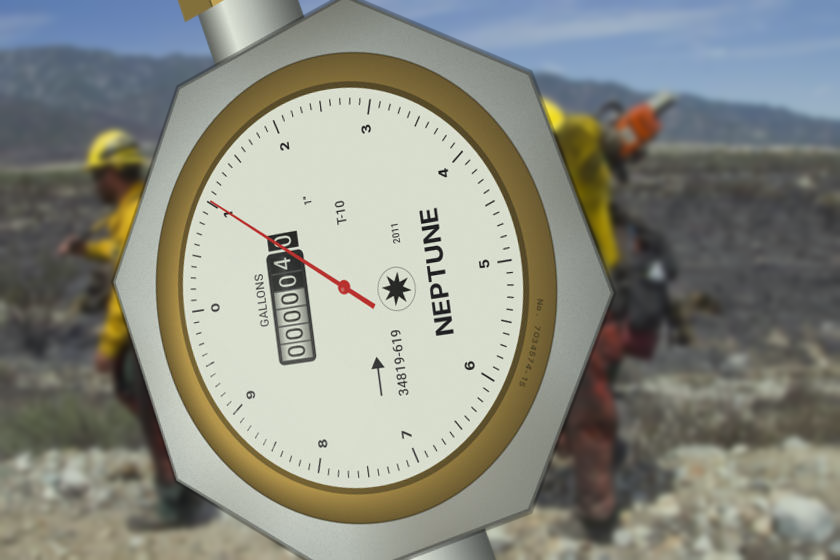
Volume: 41.0; gal
